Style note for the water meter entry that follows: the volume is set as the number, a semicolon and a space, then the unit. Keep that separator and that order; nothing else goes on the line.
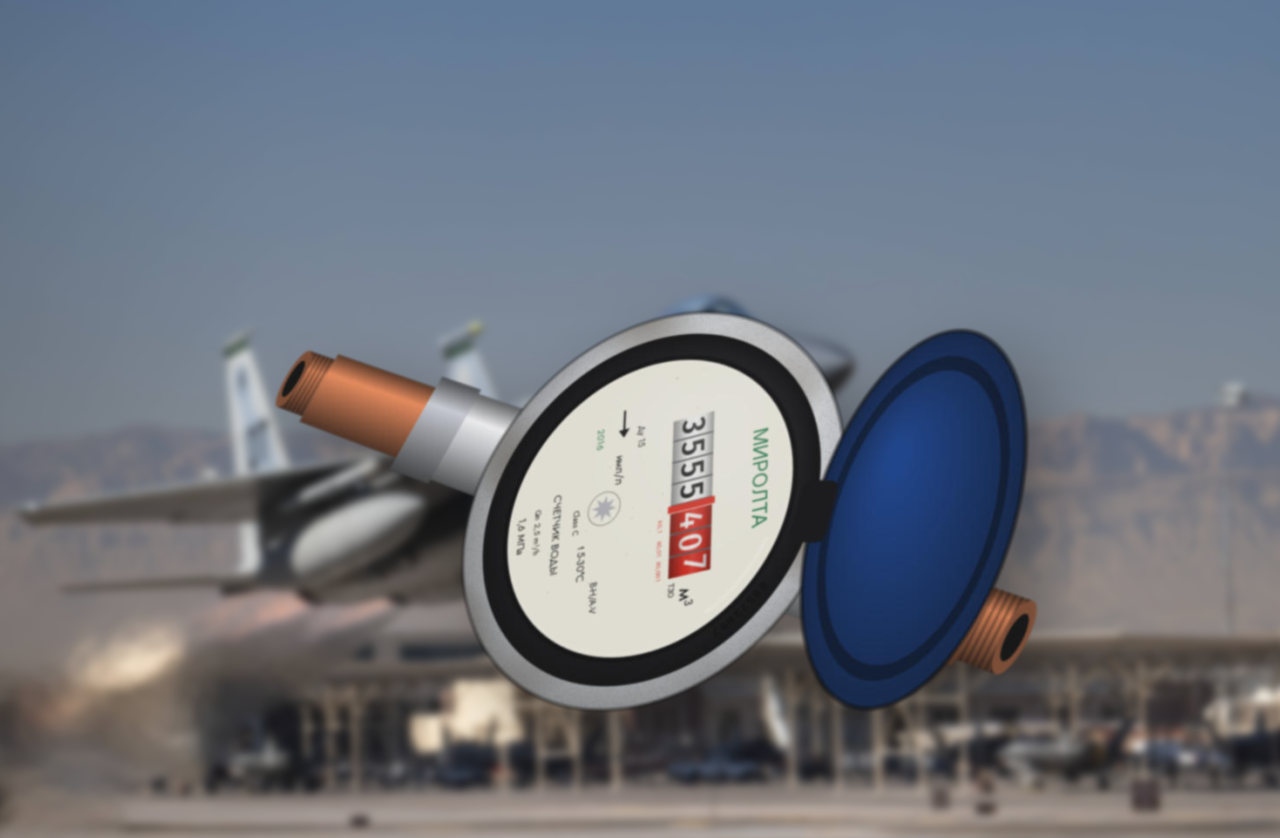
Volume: 3555.407; m³
